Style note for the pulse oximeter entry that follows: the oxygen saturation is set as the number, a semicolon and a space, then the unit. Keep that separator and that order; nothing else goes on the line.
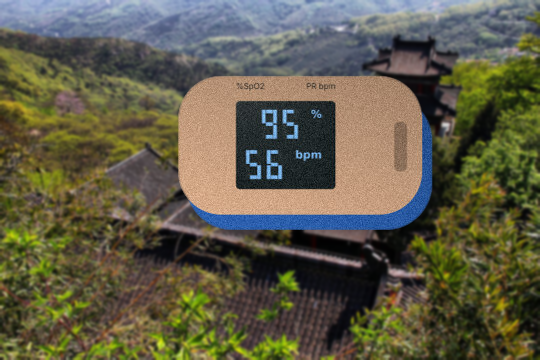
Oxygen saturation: 95; %
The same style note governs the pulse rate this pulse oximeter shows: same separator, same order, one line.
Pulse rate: 56; bpm
